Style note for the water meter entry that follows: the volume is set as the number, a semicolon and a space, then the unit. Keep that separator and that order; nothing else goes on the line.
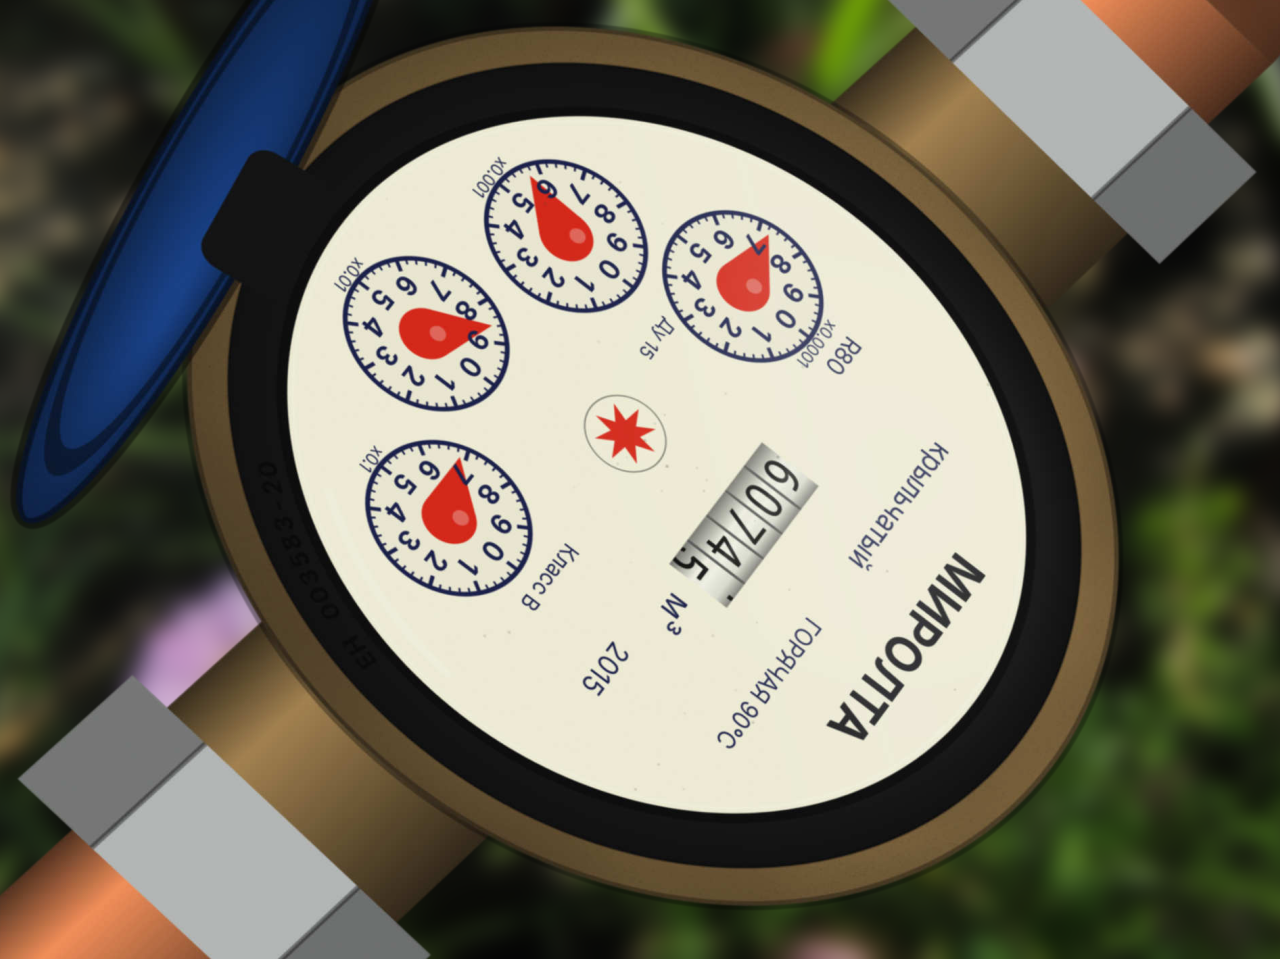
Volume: 60744.6857; m³
